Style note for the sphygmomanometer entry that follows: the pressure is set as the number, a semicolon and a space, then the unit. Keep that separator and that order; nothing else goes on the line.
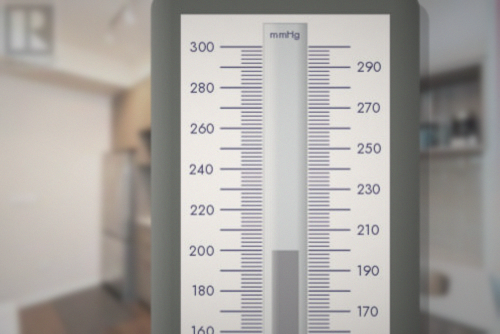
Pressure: 200; mmHg
